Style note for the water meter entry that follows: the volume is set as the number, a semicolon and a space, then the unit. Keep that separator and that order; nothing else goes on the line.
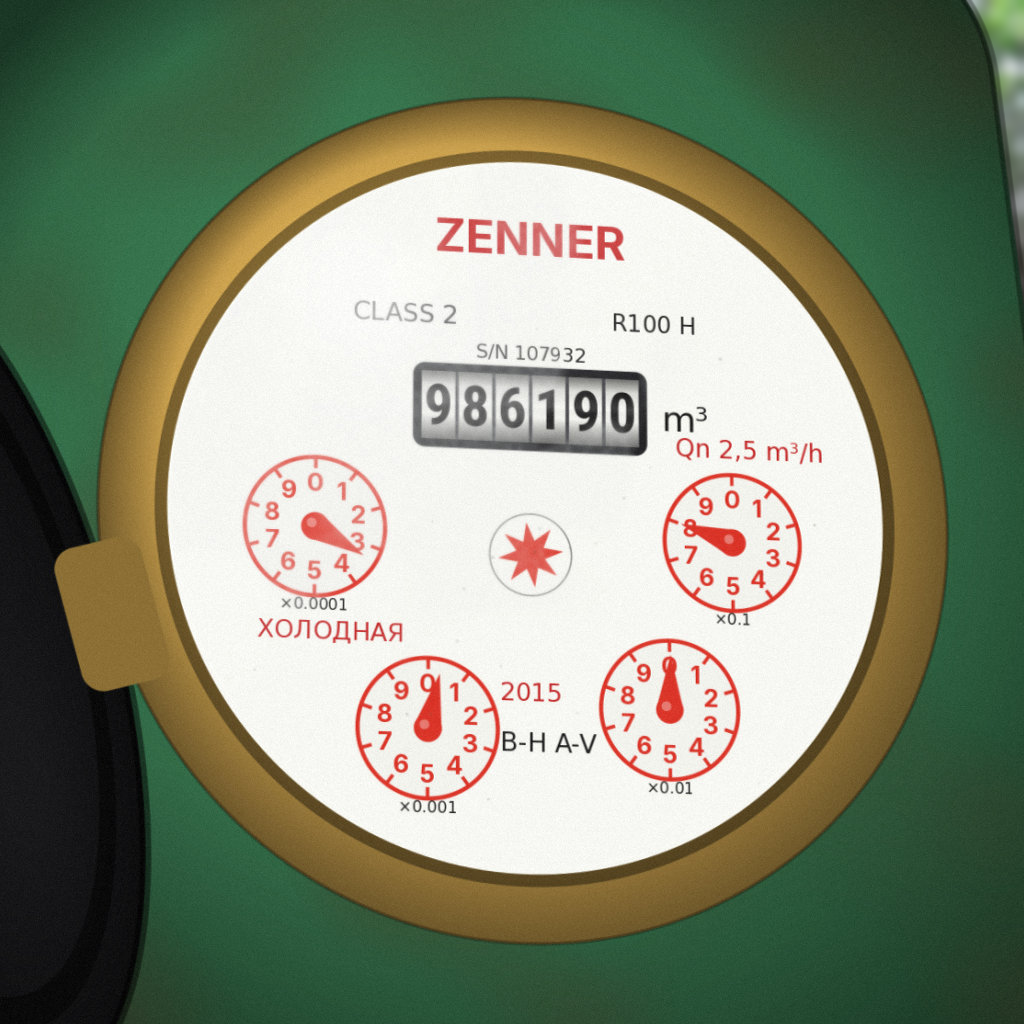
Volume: 986190.8003; m³
